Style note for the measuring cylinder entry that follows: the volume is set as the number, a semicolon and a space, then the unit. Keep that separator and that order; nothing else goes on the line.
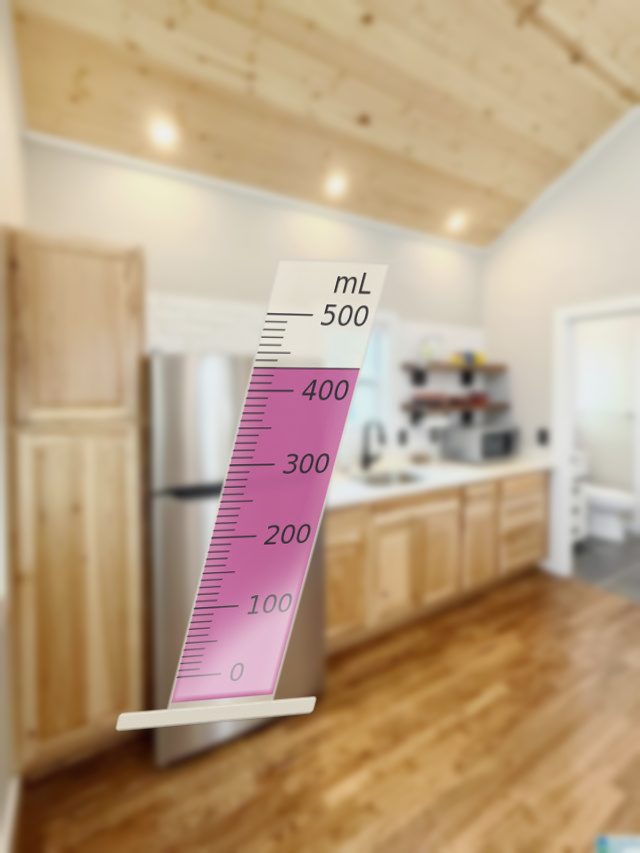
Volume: 430; mL
